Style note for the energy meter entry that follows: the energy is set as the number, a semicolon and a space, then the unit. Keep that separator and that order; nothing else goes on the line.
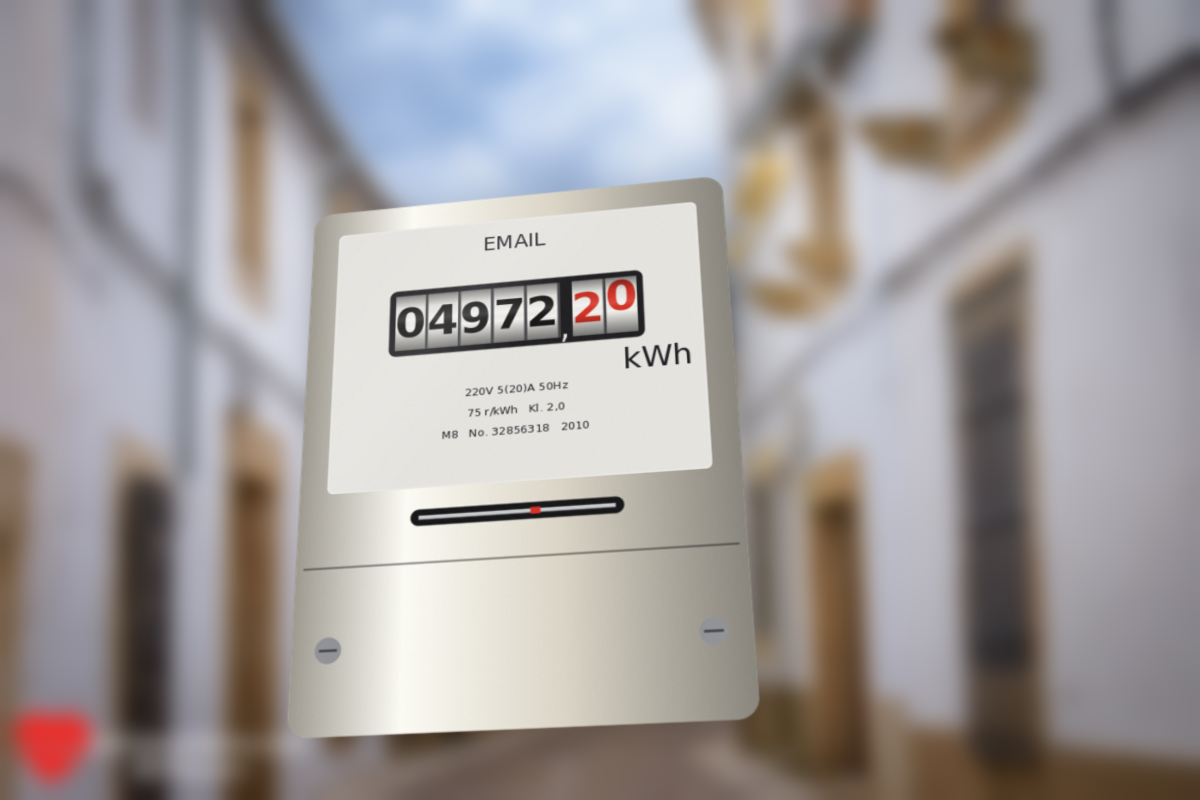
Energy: 4972.20; kWh
